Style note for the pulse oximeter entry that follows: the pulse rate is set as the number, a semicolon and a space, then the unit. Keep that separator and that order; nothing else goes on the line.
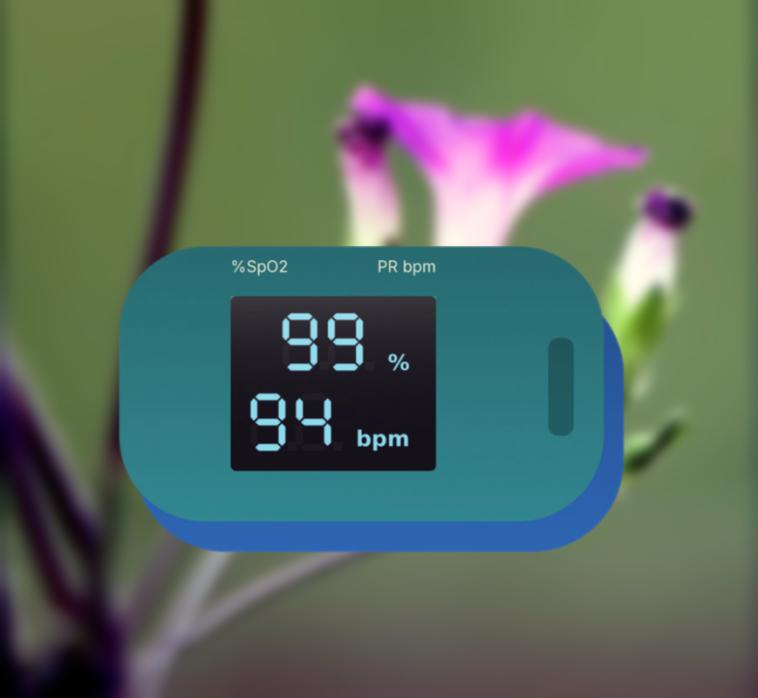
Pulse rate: 94; bpm
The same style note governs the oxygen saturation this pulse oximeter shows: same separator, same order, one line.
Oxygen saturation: 99; %
